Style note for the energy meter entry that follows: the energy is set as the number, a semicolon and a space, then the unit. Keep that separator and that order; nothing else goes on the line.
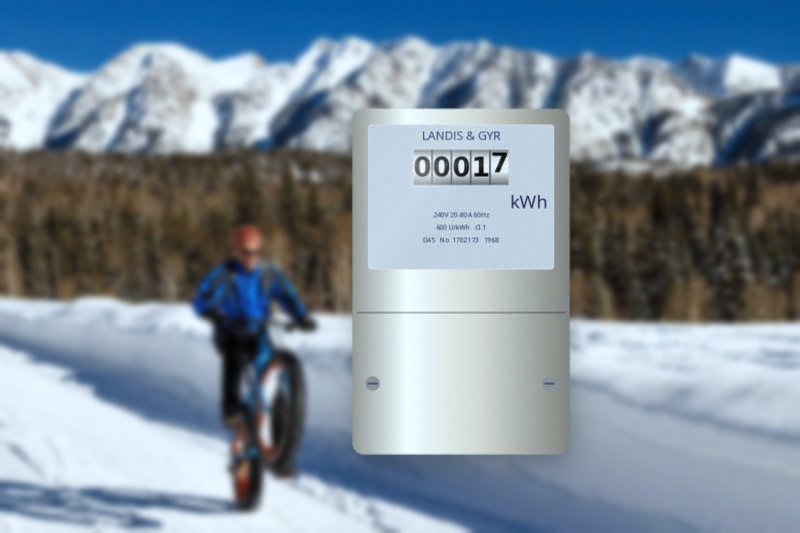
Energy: 17; kWh
